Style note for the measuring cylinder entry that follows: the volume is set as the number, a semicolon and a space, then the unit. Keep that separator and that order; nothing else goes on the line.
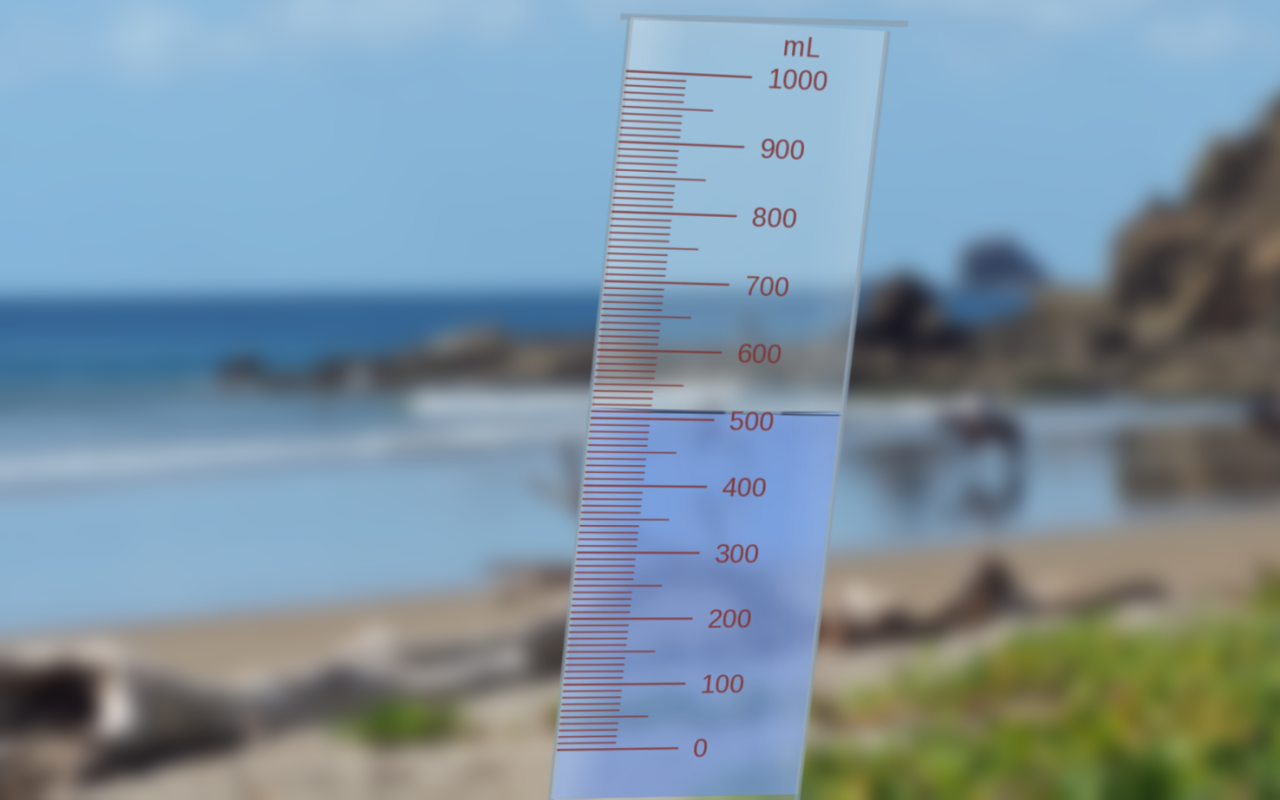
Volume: 510; mL
